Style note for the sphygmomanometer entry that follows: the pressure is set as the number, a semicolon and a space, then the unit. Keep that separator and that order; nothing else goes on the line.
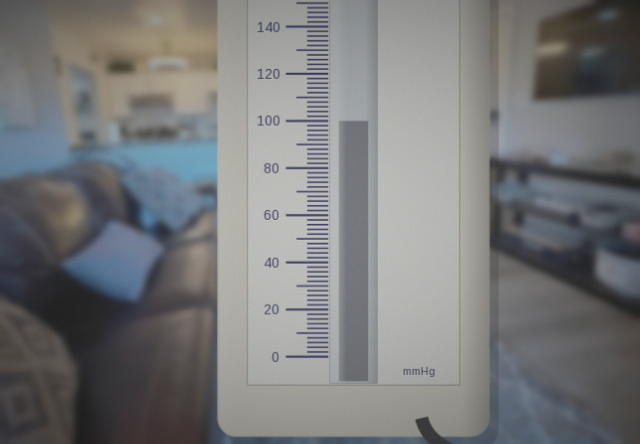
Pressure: 100; mmHg
